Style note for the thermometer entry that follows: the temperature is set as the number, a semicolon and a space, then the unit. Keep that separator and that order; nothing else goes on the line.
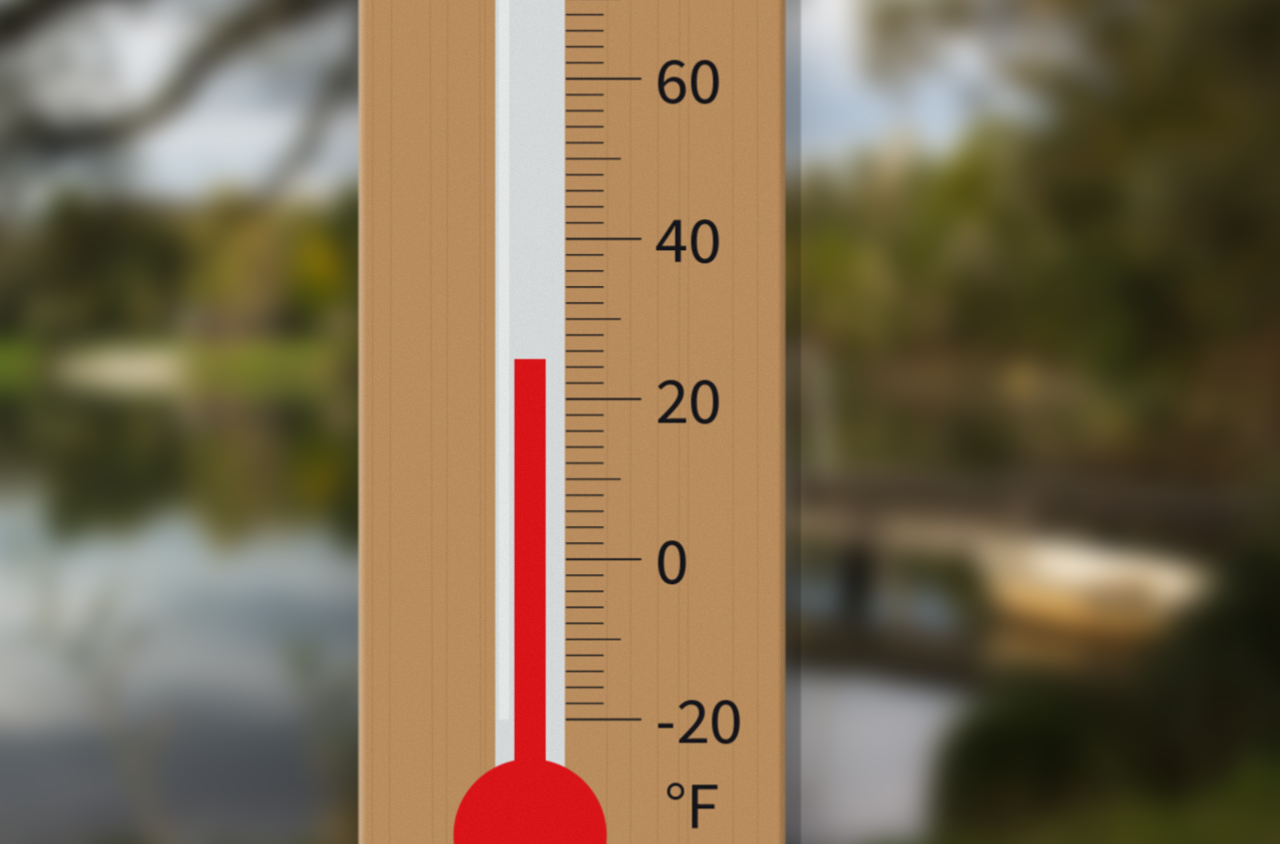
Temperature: 25; °F
